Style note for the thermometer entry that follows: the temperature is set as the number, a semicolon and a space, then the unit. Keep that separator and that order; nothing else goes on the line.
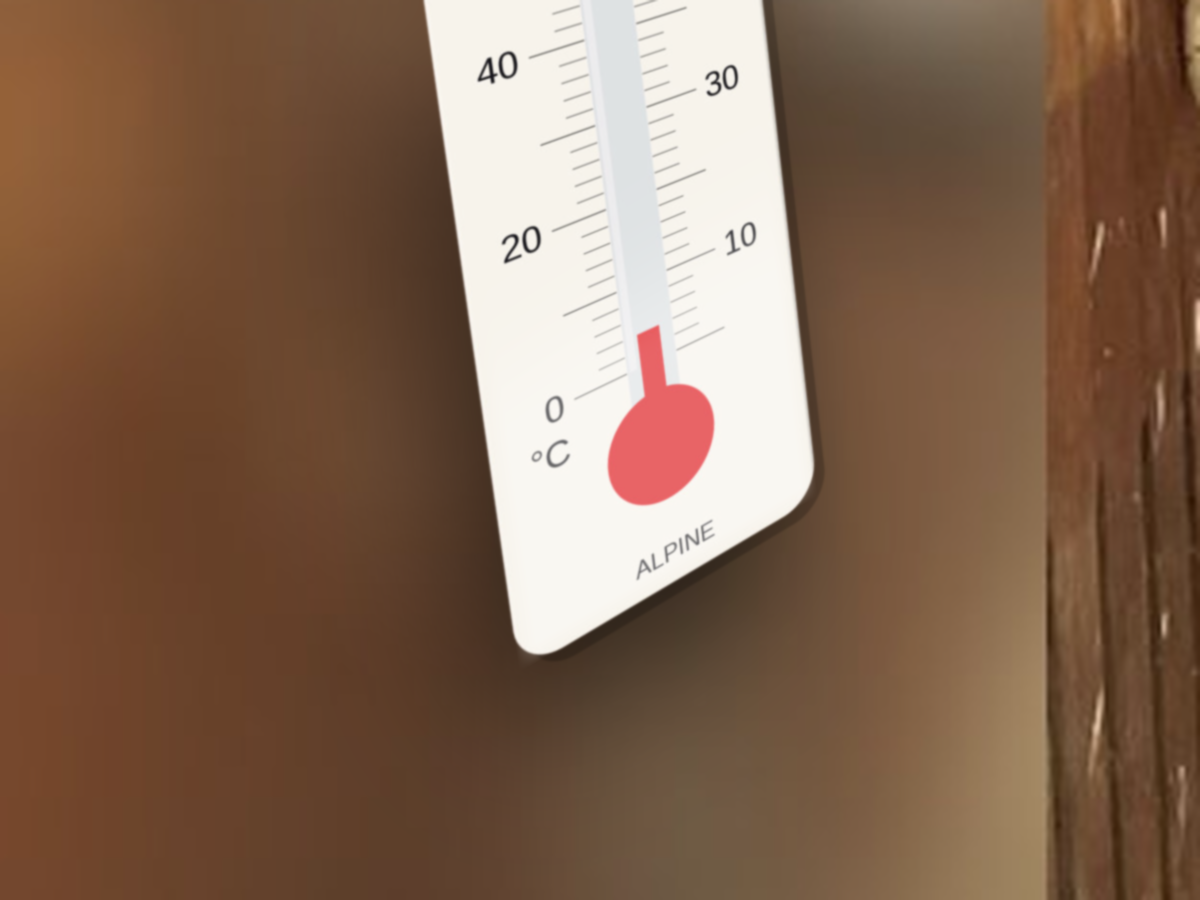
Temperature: 4; °C
